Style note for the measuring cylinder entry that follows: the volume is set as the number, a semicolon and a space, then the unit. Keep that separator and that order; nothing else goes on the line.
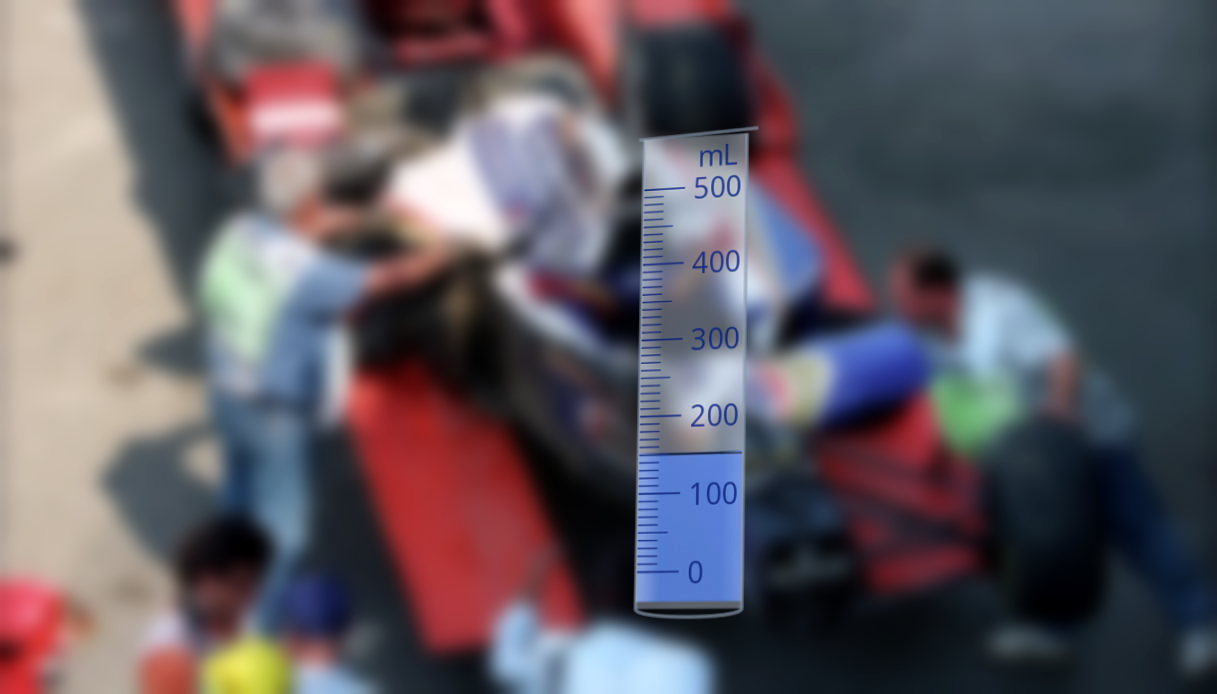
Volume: 150; mL
